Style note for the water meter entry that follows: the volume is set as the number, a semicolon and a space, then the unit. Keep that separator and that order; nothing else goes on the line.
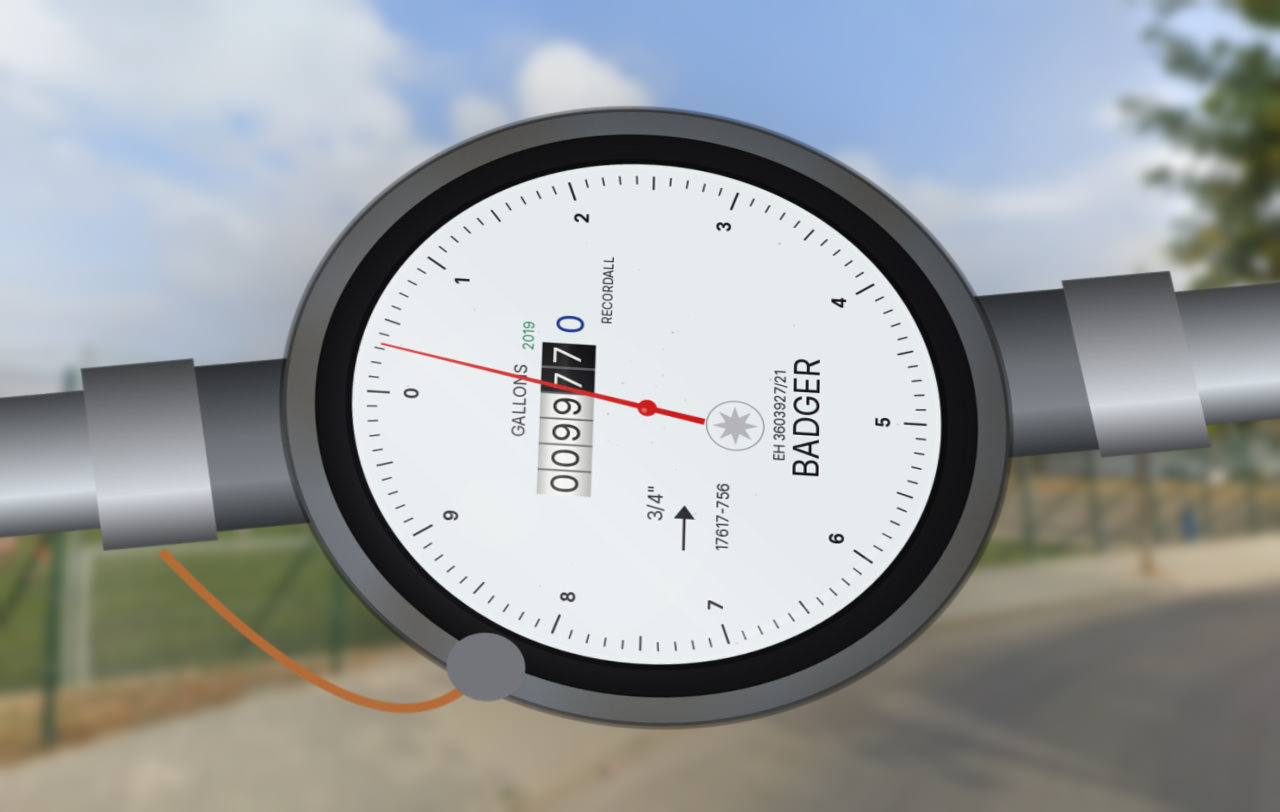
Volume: 99770.3; gal
